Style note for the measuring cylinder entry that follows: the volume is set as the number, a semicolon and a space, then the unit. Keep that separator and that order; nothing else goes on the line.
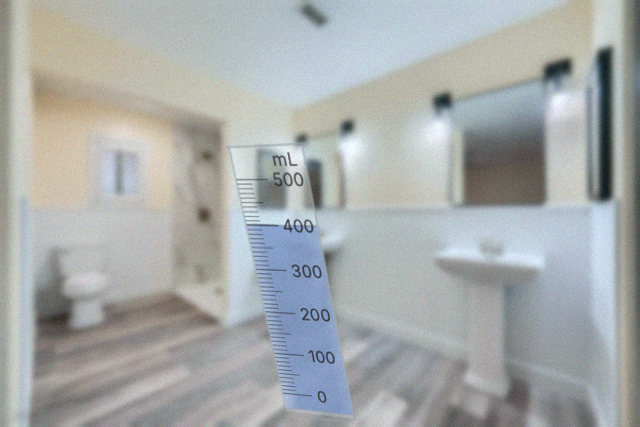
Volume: 400; mL
